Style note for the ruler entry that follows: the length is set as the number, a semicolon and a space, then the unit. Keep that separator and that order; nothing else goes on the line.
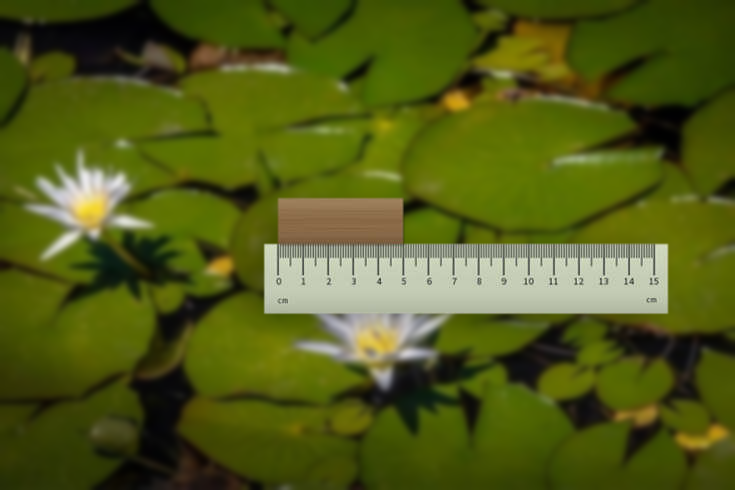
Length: 5; cm
